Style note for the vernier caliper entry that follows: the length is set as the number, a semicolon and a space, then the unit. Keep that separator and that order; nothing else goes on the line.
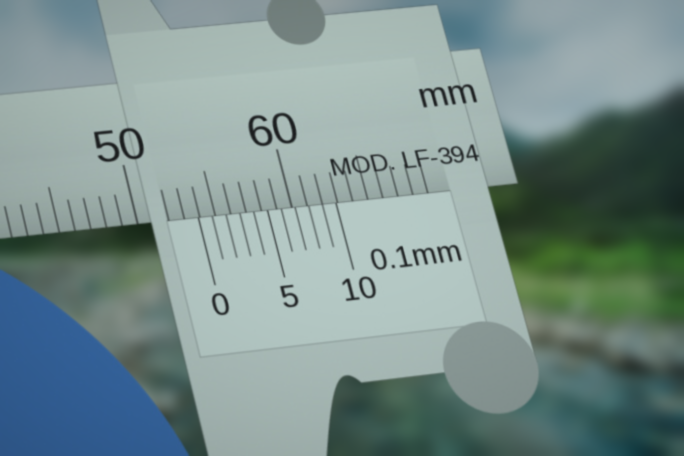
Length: 53.9; mm
